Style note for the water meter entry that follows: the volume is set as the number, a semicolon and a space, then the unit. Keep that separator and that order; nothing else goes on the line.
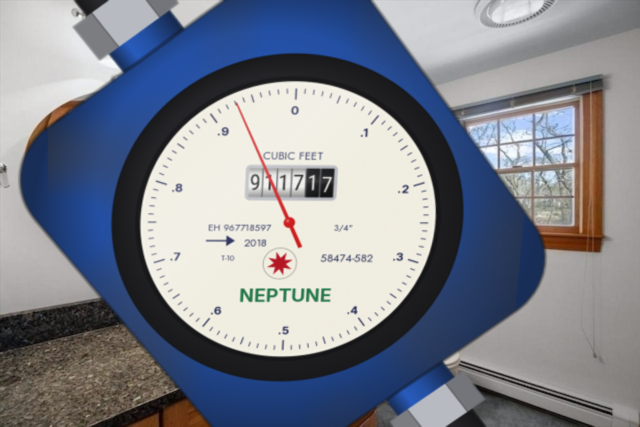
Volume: 911716.93; ft³
